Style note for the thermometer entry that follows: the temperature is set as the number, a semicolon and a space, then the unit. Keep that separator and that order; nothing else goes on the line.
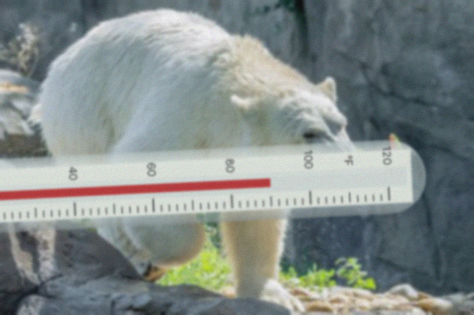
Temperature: 90; °F
